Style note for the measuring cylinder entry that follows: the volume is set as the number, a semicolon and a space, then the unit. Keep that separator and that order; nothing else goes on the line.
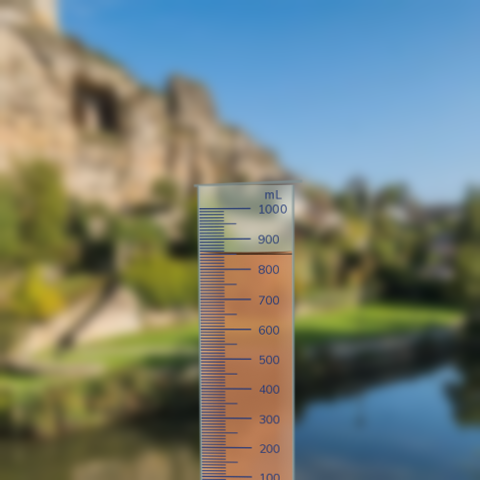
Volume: 850; mL
